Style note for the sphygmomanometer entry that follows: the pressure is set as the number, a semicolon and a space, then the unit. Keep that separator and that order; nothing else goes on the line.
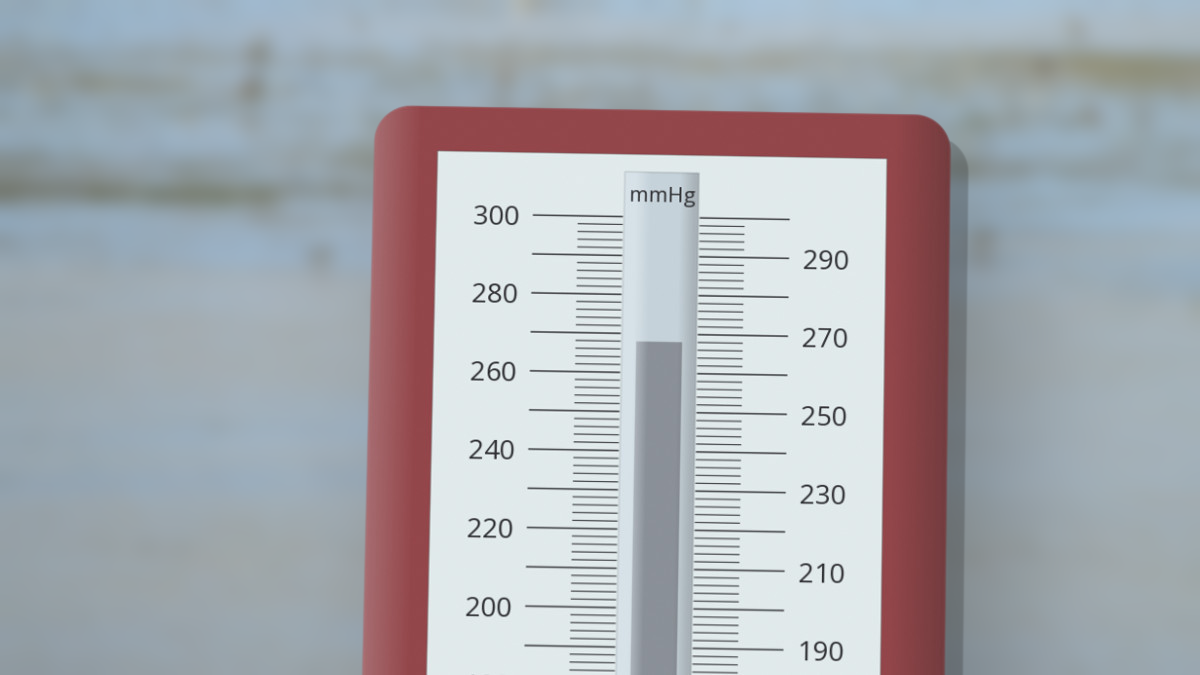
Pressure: 268; mmHg
